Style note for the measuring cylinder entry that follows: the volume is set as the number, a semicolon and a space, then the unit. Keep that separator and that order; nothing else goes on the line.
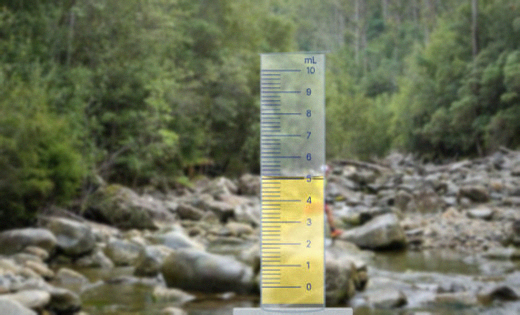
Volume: 5; mL
